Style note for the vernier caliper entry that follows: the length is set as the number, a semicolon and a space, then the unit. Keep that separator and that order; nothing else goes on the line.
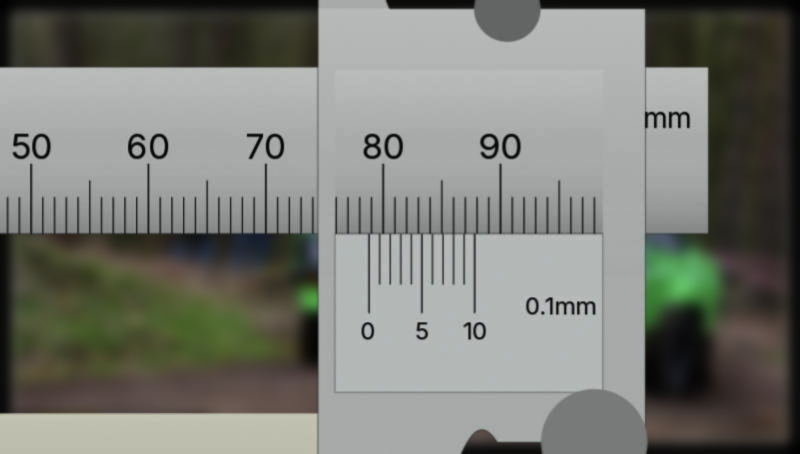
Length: 78.8; mm
